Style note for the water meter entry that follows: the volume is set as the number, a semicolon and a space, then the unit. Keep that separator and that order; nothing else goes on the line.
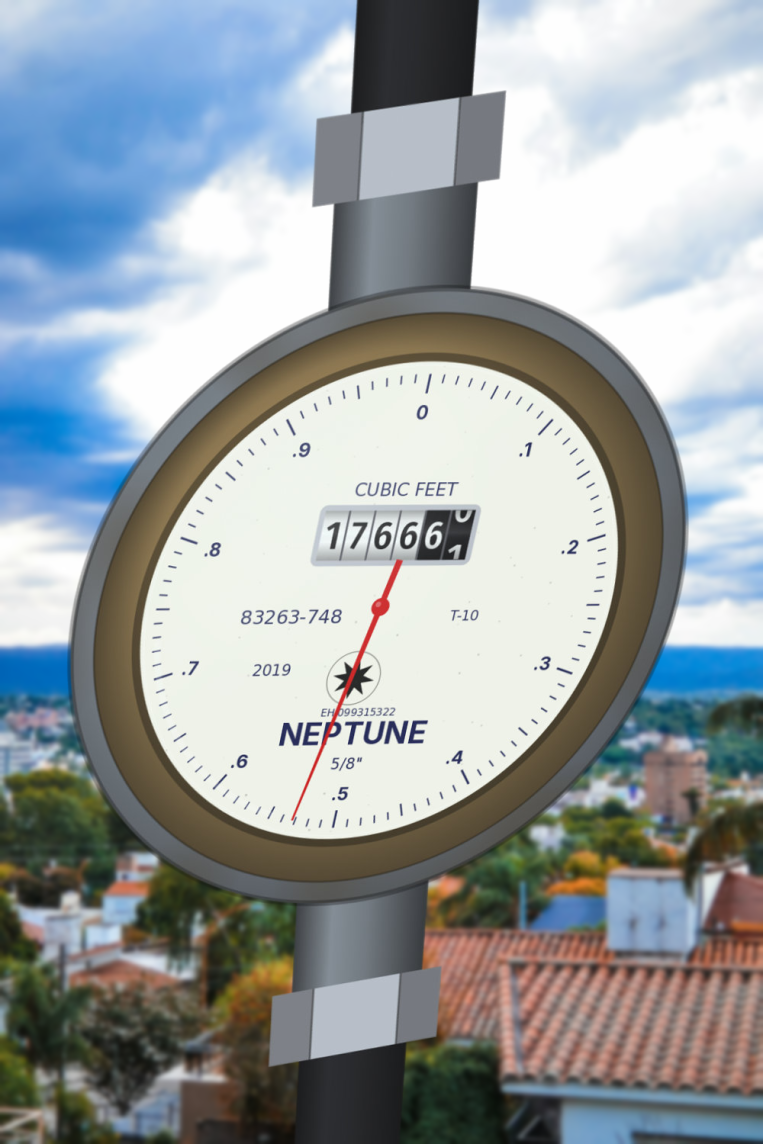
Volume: 176660.53; ft³
